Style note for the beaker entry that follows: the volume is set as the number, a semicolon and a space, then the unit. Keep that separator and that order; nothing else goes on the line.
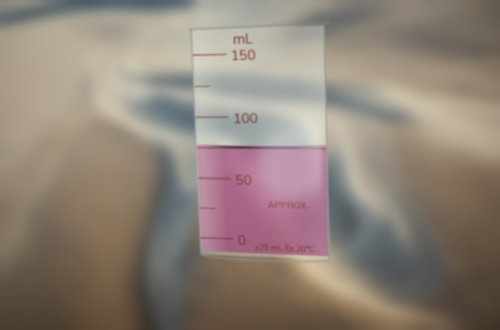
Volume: 75; mL
